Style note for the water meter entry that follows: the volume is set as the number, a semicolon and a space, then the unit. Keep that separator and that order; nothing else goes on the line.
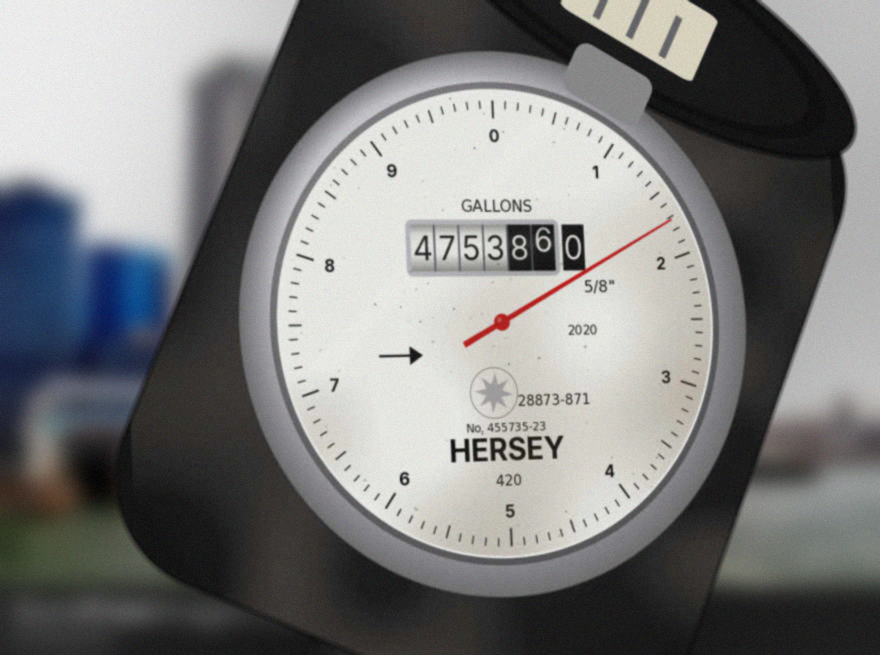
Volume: 4753861.7; gal
